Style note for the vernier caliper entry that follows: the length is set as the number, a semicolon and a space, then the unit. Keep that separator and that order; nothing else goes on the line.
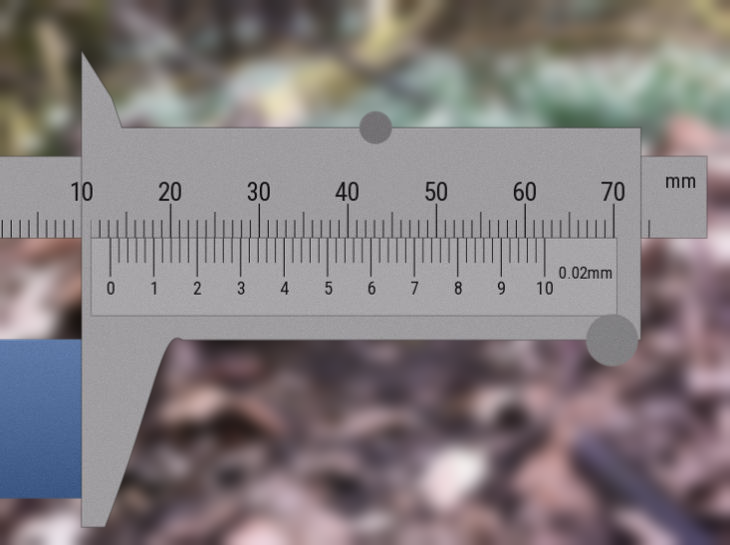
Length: 13.2; mm
